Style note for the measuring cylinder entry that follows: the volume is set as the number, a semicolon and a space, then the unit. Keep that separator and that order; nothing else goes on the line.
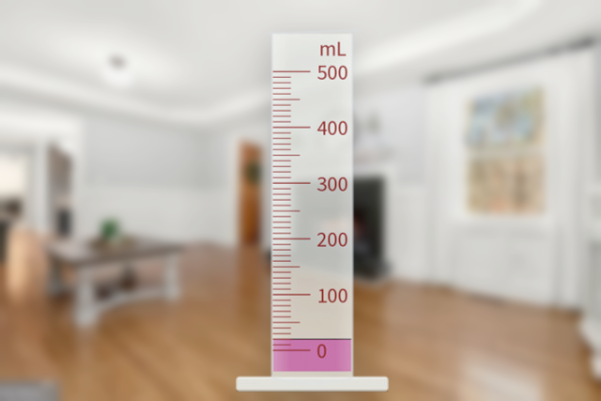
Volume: 20; mL
